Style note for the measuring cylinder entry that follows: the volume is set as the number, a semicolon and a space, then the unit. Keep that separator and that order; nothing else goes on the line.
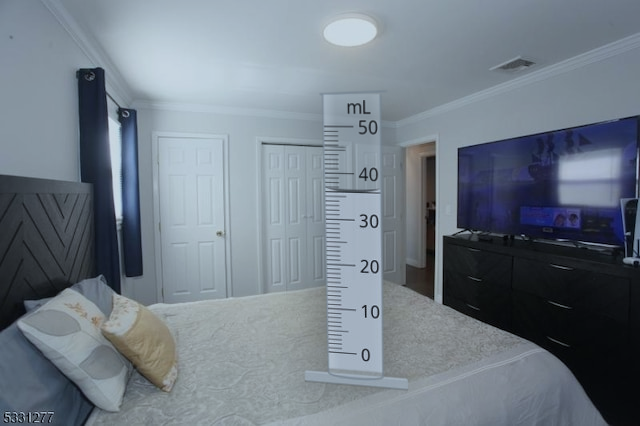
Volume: 36; mL
